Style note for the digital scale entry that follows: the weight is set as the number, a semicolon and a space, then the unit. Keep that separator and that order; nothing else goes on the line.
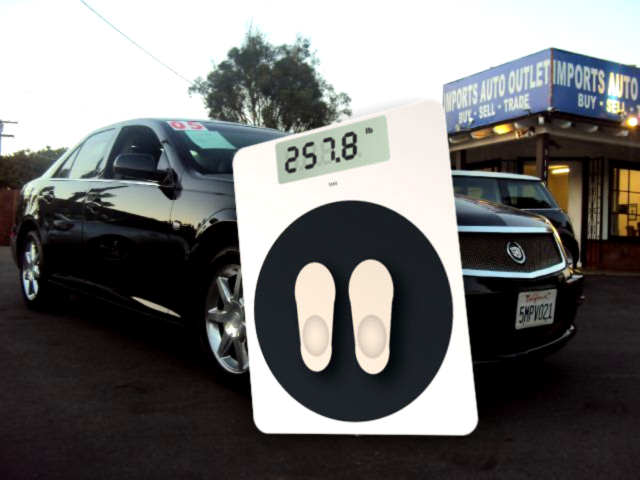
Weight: 257.8; lb
